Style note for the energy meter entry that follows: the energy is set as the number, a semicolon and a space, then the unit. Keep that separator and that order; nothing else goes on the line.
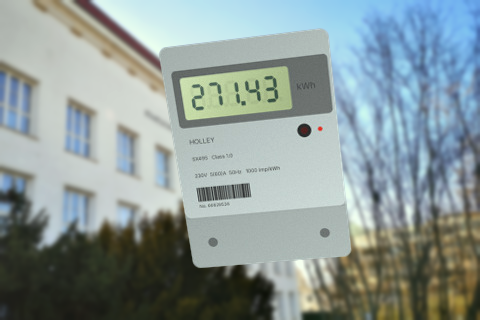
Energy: 271.43; kWh
